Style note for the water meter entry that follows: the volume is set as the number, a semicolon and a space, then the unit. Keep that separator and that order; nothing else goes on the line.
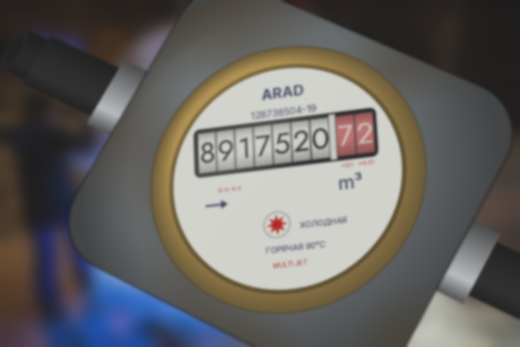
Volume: 8917520.72; m³
